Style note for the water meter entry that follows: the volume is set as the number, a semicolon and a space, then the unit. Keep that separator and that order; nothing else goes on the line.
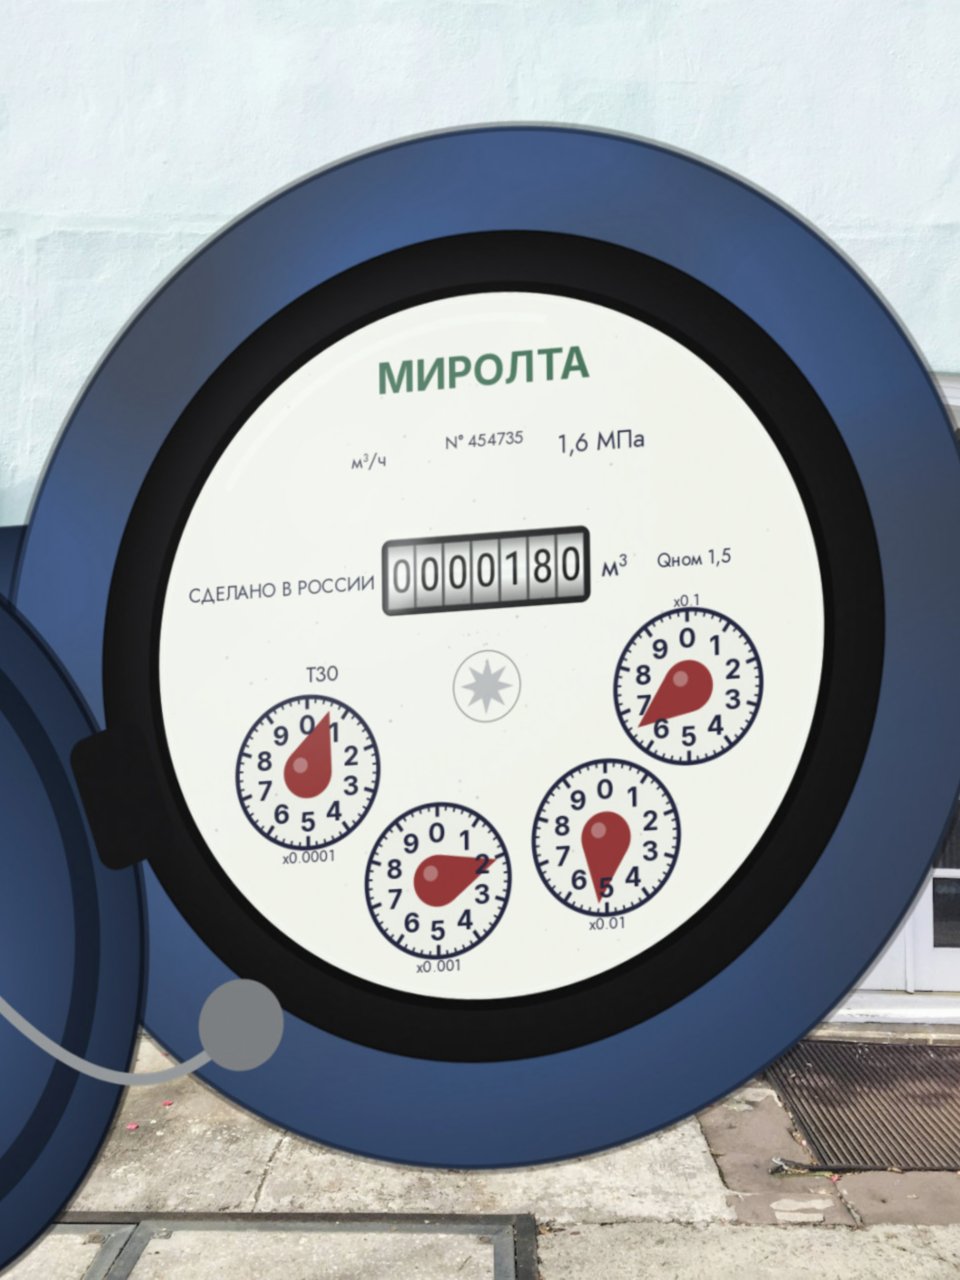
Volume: 180.6520; m³
